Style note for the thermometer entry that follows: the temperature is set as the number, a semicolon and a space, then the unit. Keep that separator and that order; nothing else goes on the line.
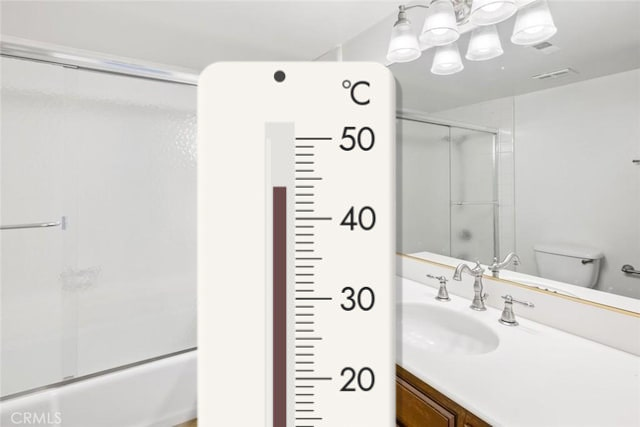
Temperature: 44; °C
